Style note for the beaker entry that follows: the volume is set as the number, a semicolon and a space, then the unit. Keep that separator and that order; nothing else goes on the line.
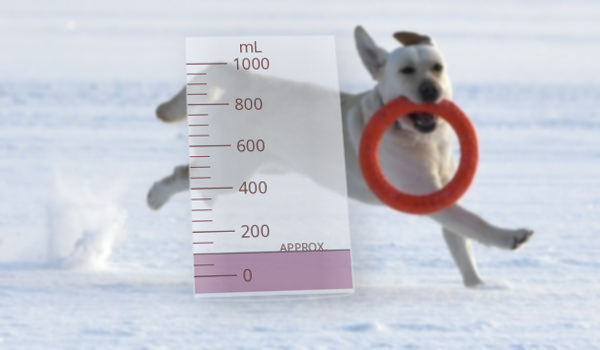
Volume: 100; mL
